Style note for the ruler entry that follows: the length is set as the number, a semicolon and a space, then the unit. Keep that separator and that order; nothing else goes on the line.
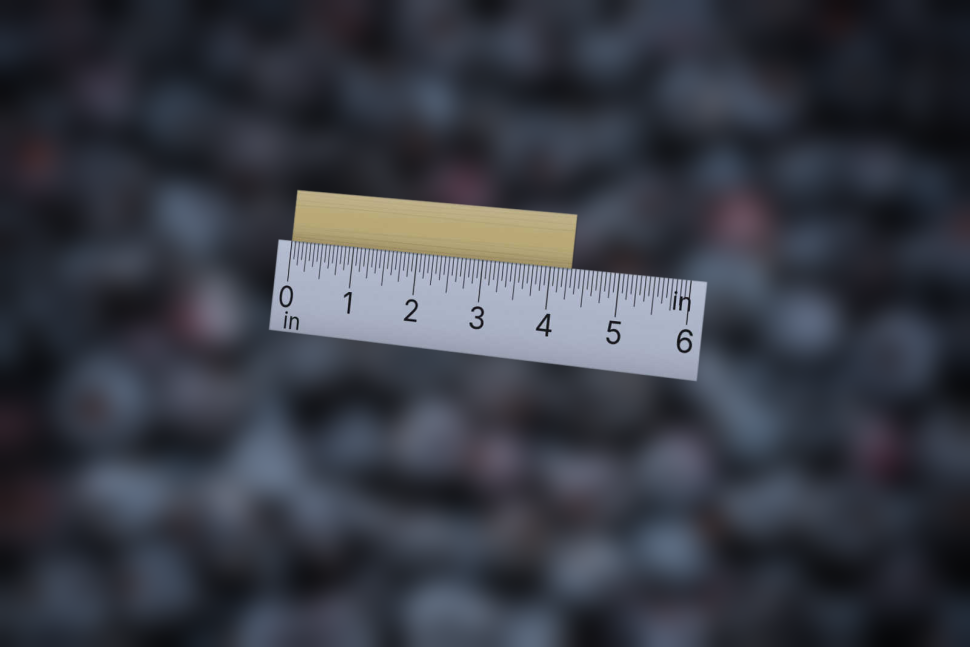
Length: 4.3125; in
